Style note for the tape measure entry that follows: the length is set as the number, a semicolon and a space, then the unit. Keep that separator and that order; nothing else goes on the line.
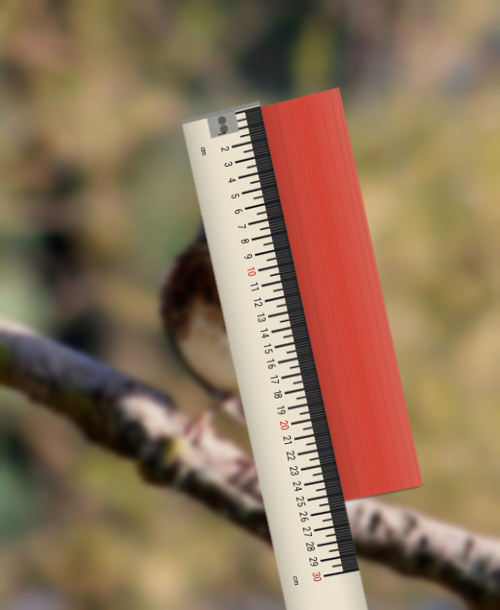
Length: 25.5; cm
